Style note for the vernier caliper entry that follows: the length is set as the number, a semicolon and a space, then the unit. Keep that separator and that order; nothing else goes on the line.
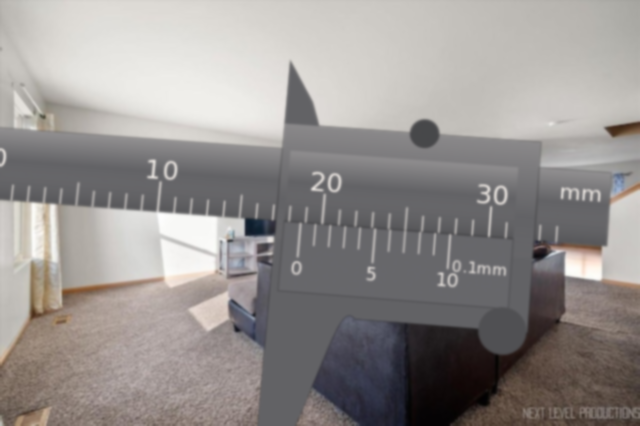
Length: 18.7; mm
